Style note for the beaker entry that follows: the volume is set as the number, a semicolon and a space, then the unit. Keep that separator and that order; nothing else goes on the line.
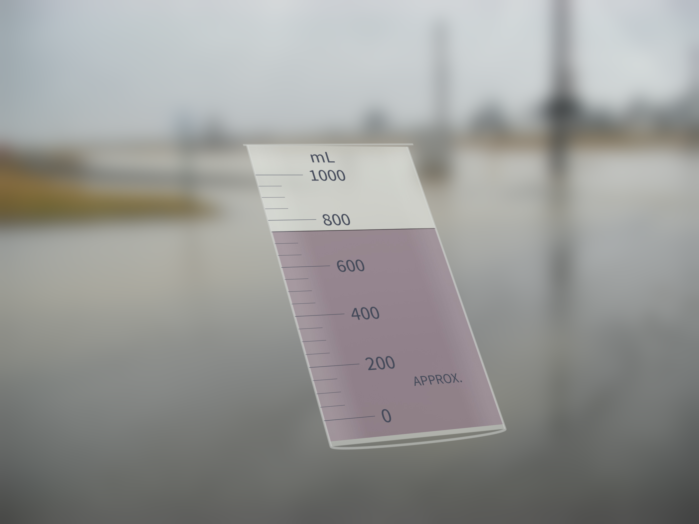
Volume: 750; mL
